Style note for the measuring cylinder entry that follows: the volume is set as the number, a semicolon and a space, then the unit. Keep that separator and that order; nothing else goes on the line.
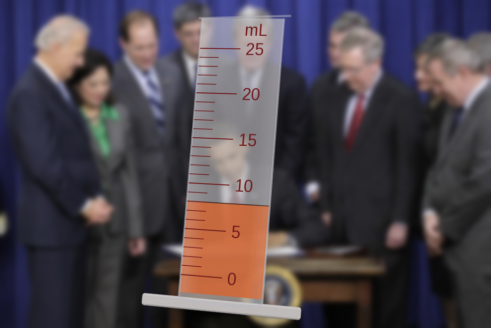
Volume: 8; mL
